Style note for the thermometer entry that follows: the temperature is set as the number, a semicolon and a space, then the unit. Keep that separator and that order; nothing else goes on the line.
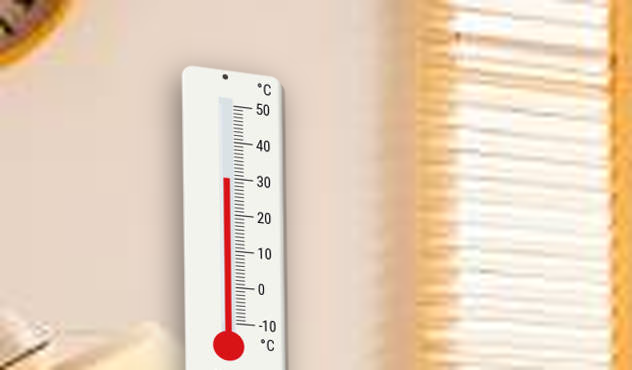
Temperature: 30; °C
